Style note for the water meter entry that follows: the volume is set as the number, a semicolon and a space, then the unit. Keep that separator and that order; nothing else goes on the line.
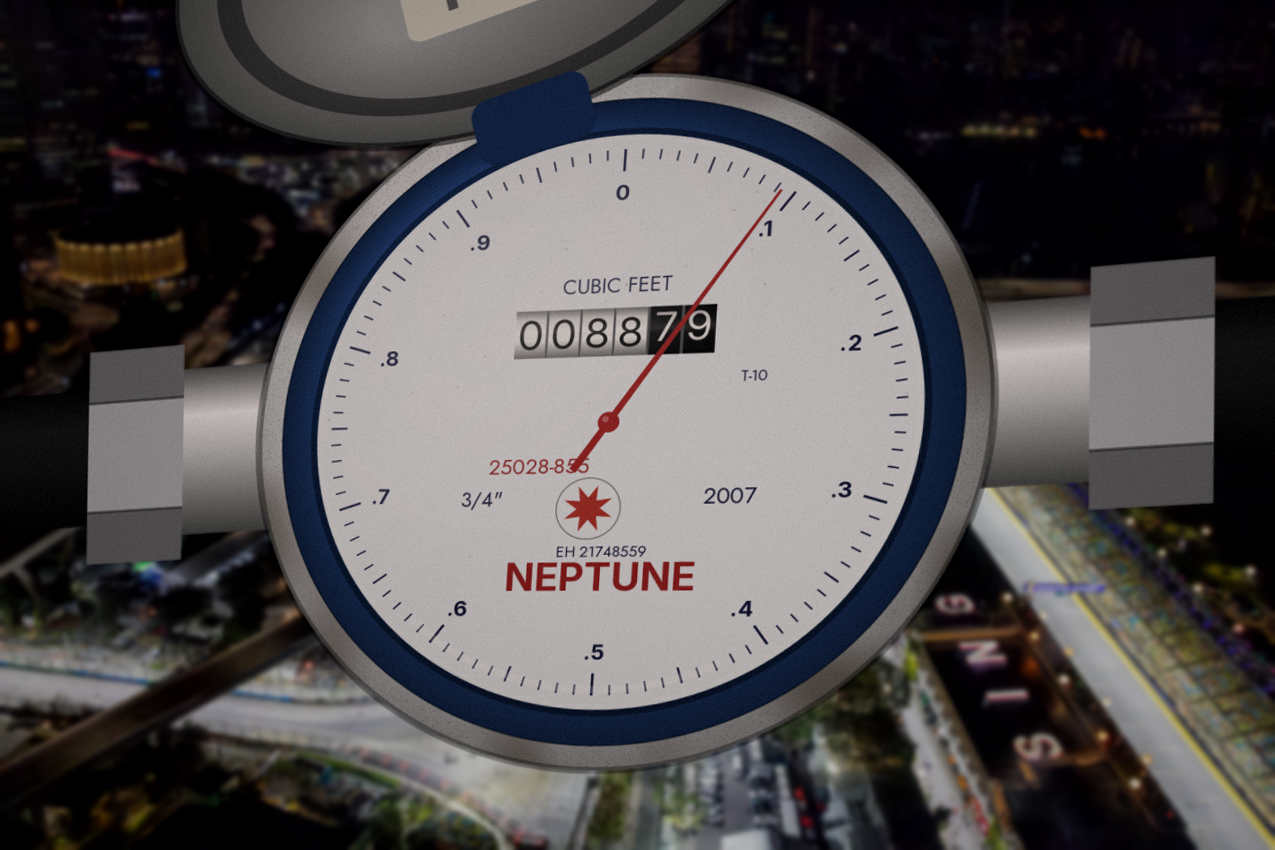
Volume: 8879.09; ft³
